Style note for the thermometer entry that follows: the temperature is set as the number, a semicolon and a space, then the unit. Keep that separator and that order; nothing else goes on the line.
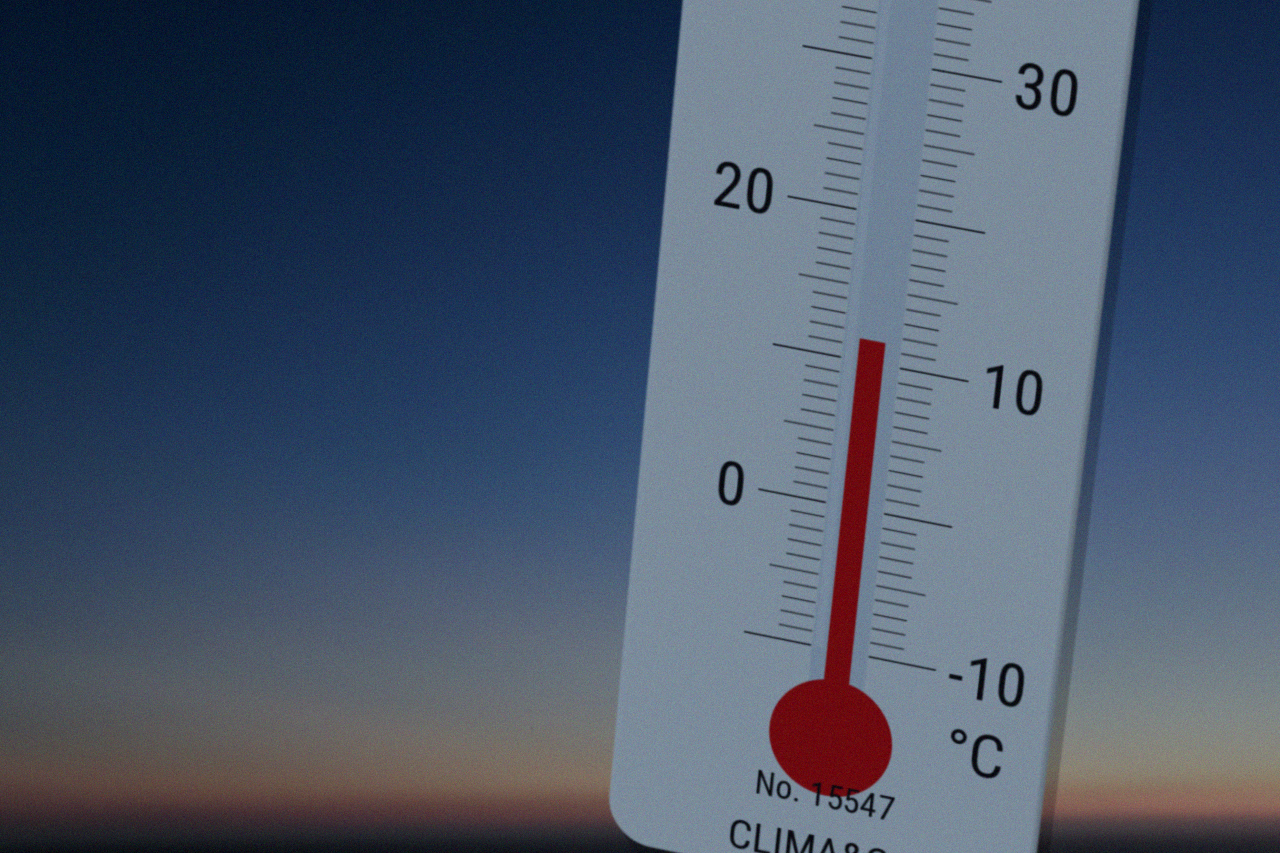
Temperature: 11.5; °C
